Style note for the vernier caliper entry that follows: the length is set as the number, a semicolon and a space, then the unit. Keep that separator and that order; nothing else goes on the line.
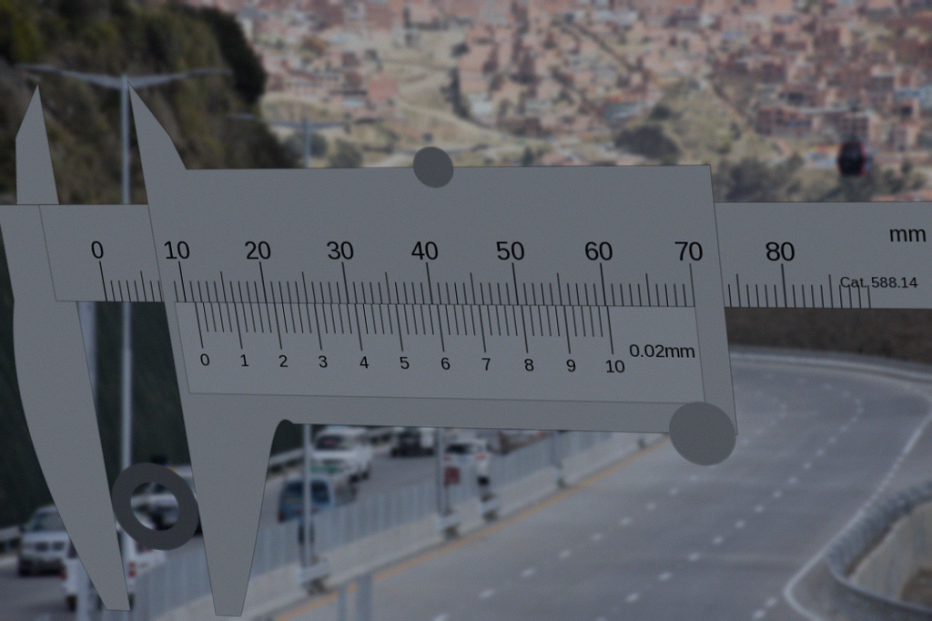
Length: 11.2; mm
